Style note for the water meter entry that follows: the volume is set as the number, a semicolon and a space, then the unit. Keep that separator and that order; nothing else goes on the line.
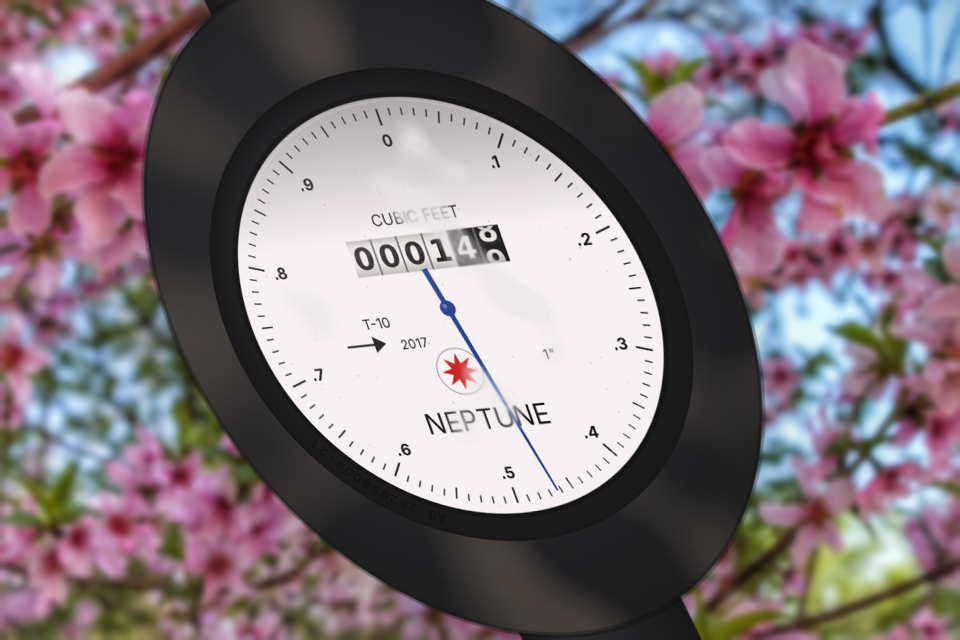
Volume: 148.46; ft³
